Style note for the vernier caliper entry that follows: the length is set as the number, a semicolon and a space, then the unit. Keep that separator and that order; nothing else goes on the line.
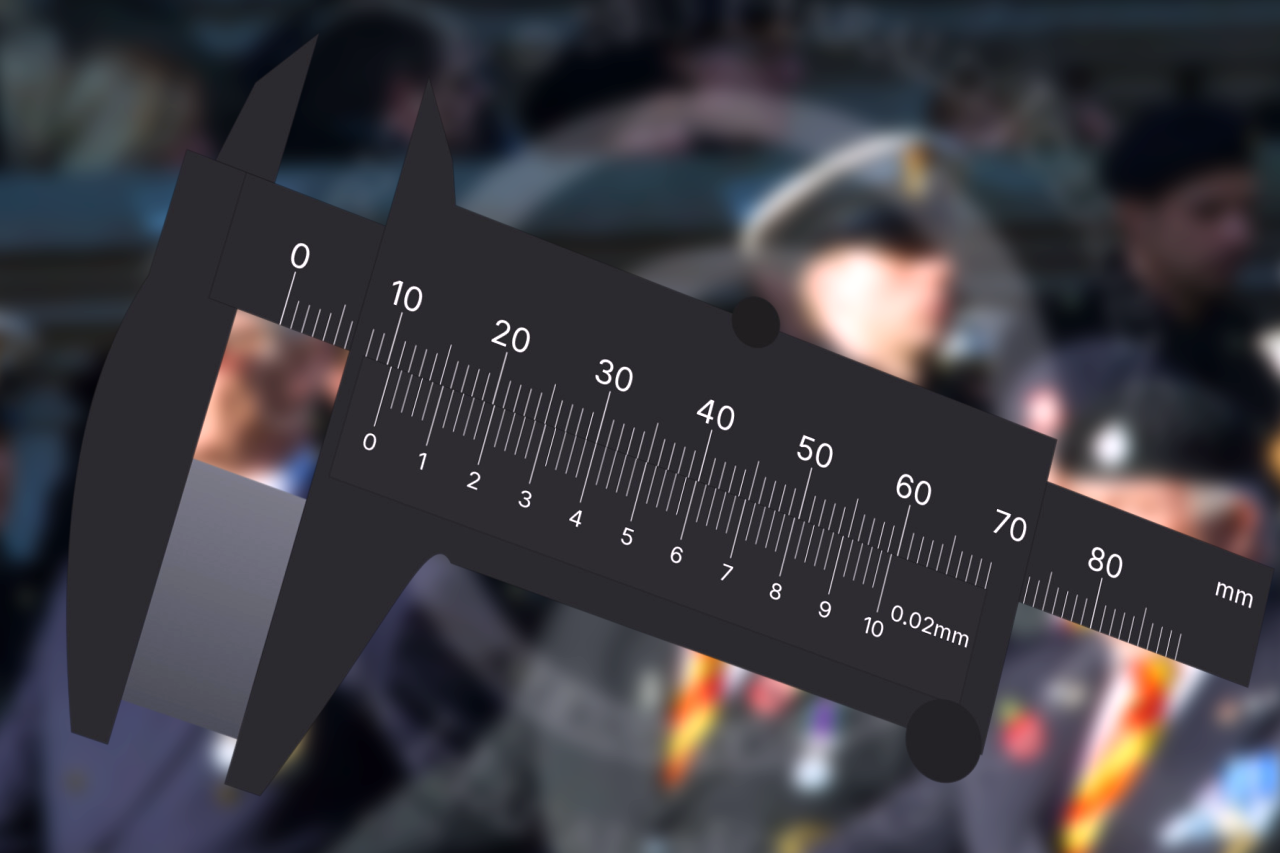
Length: 10.4; mm
